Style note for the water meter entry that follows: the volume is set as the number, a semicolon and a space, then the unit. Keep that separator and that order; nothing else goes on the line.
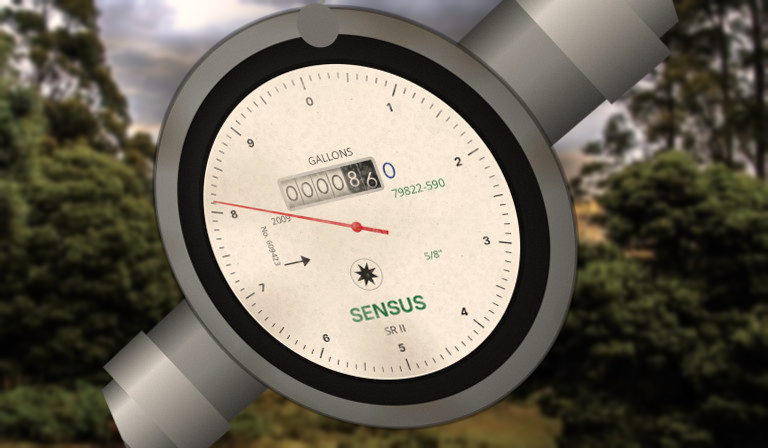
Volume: 858.1; gal
